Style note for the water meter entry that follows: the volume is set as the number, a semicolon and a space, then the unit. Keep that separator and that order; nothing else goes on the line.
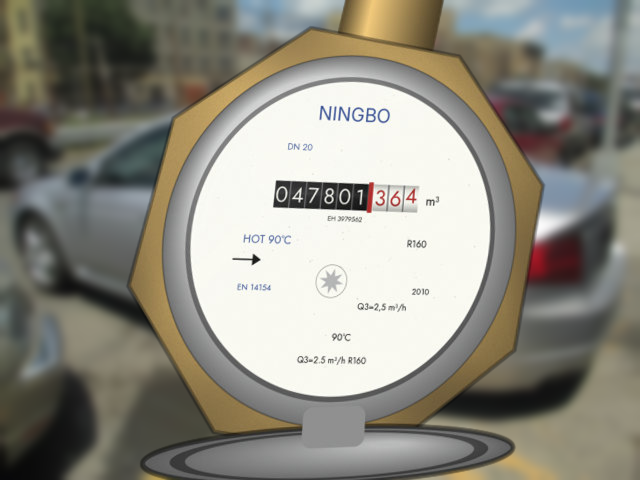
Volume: 47801.364; m³
